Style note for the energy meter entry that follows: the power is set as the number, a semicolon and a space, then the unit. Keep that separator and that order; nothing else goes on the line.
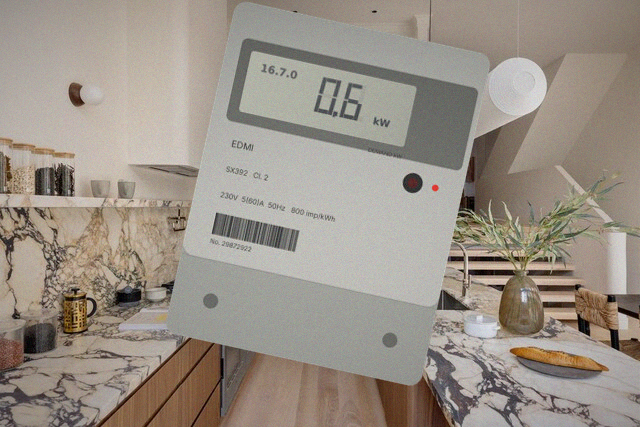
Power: 0.6; kW
